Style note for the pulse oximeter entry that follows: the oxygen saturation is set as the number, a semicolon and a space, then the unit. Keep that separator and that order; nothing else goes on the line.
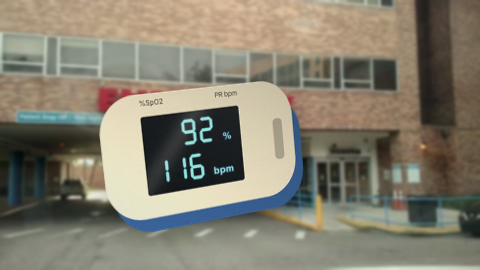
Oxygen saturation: 92; %
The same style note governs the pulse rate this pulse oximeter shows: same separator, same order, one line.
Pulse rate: 116; bpm
